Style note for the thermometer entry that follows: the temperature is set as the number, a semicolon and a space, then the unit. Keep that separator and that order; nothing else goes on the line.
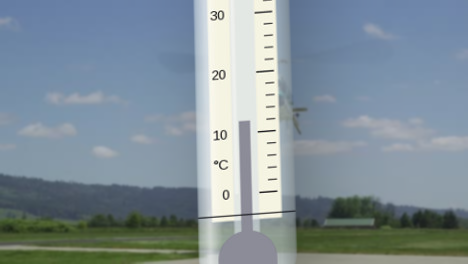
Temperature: 12; °C
